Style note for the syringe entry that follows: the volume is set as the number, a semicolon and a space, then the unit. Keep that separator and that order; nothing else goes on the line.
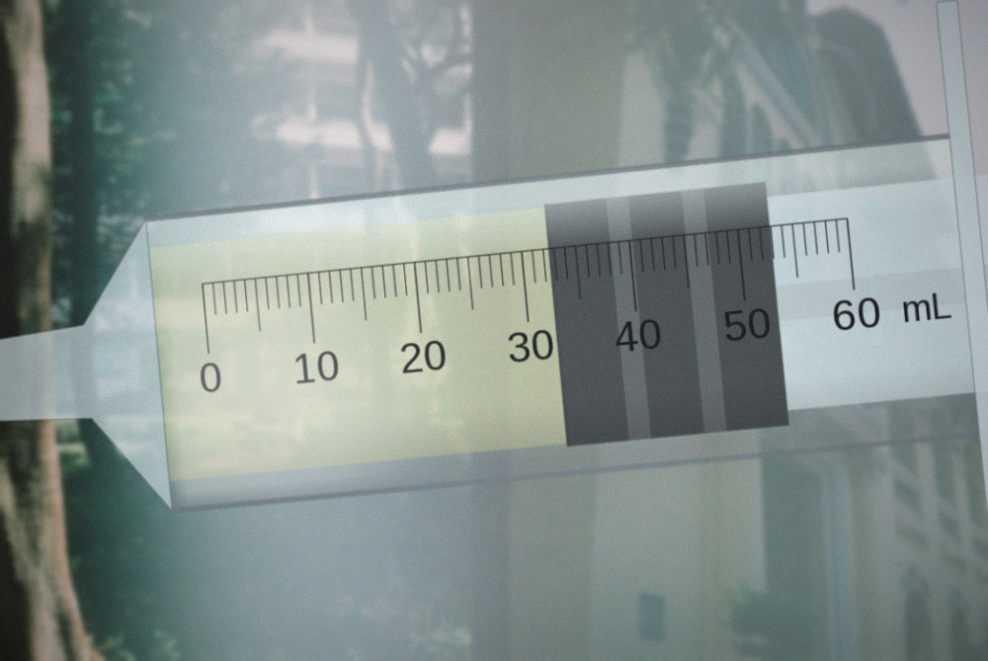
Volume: 32.5; mL
